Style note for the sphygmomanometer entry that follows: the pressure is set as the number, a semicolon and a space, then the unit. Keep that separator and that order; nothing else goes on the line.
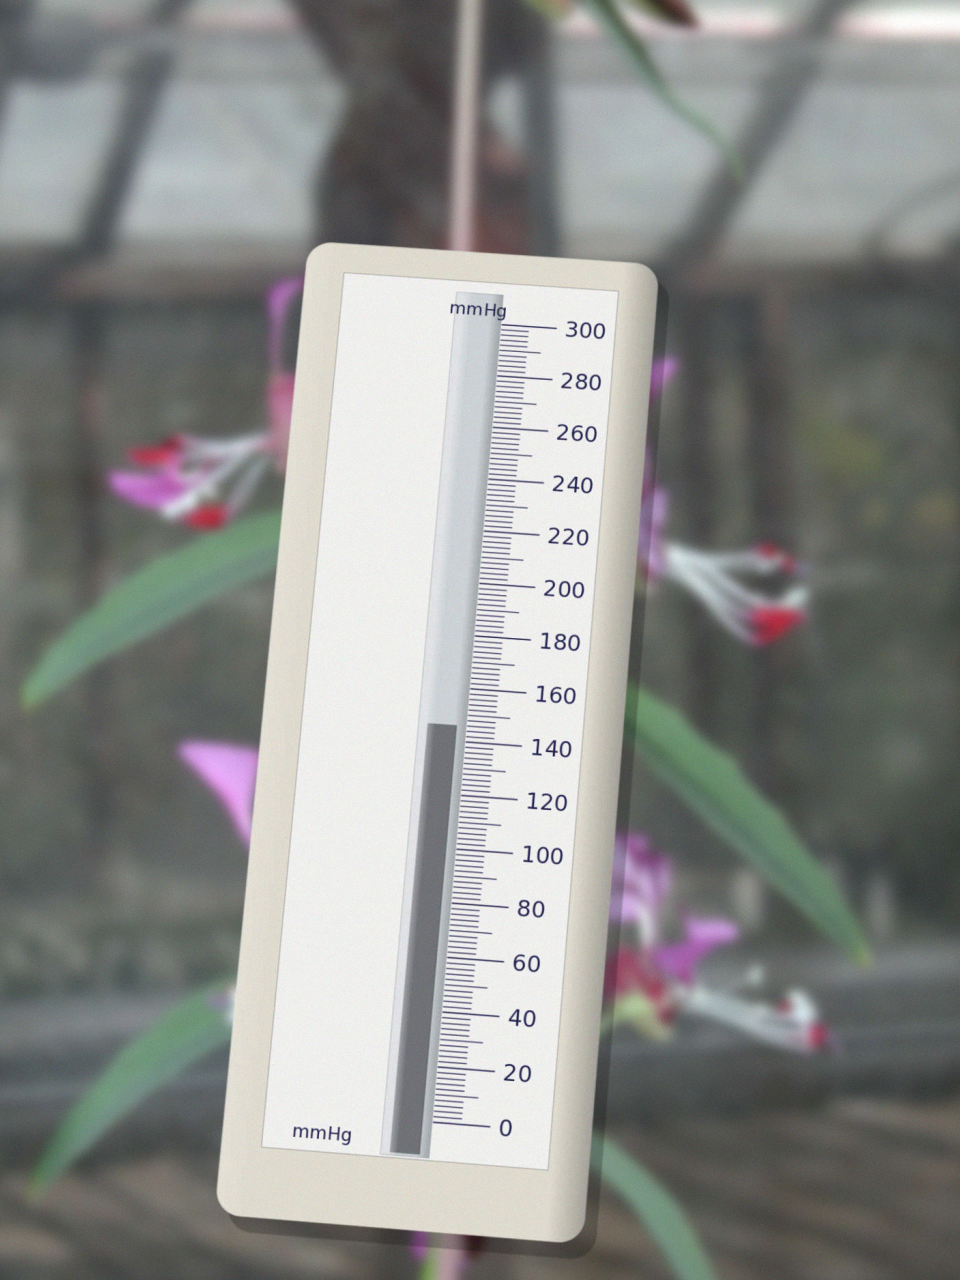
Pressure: 146; mmHg
